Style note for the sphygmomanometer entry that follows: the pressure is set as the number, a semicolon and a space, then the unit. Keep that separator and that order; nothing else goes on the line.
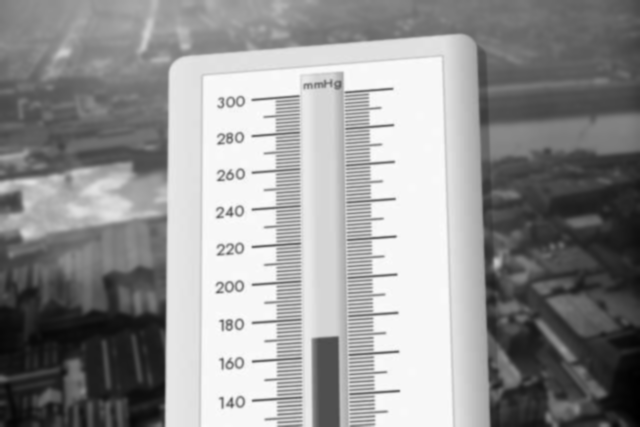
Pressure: 170; mmHg
